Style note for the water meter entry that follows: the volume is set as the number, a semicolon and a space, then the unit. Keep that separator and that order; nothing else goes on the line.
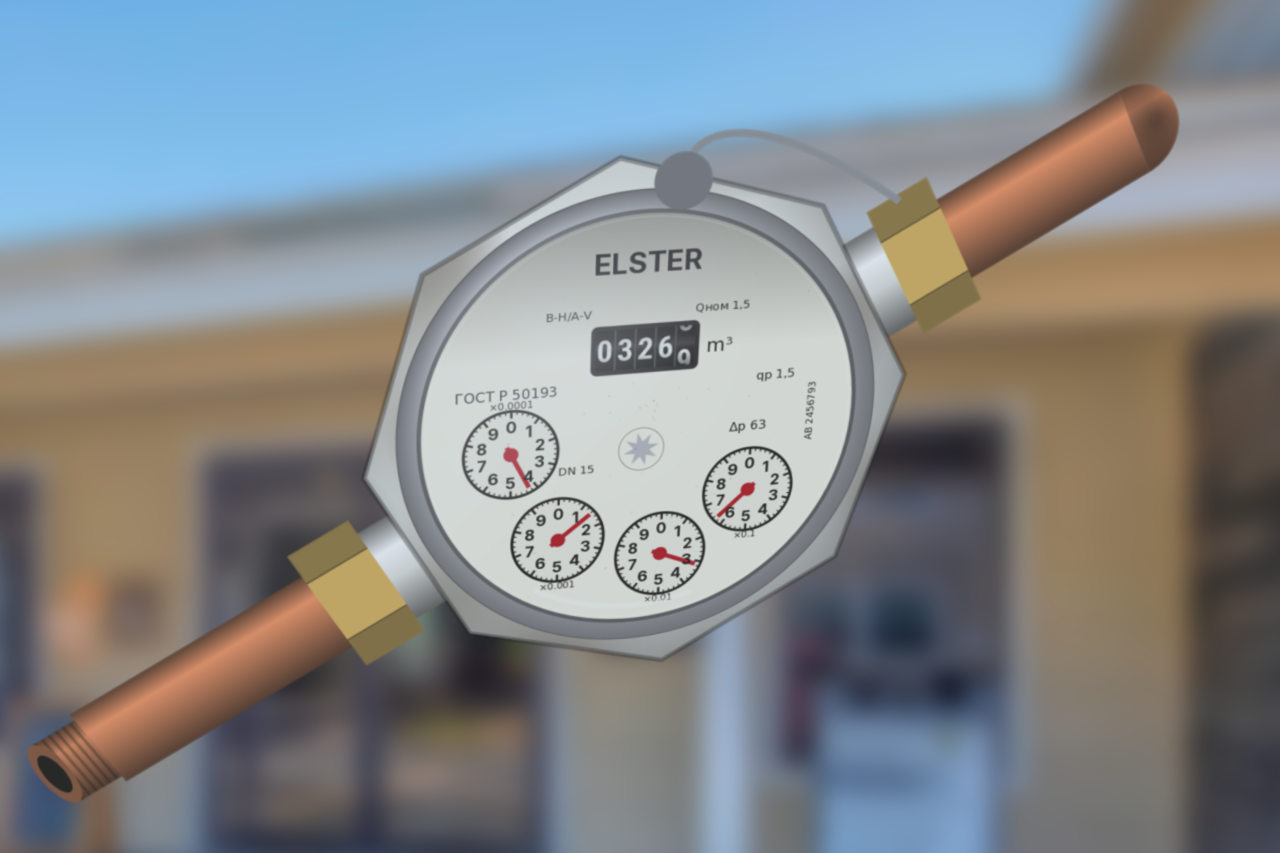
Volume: 3268.6314; m³
